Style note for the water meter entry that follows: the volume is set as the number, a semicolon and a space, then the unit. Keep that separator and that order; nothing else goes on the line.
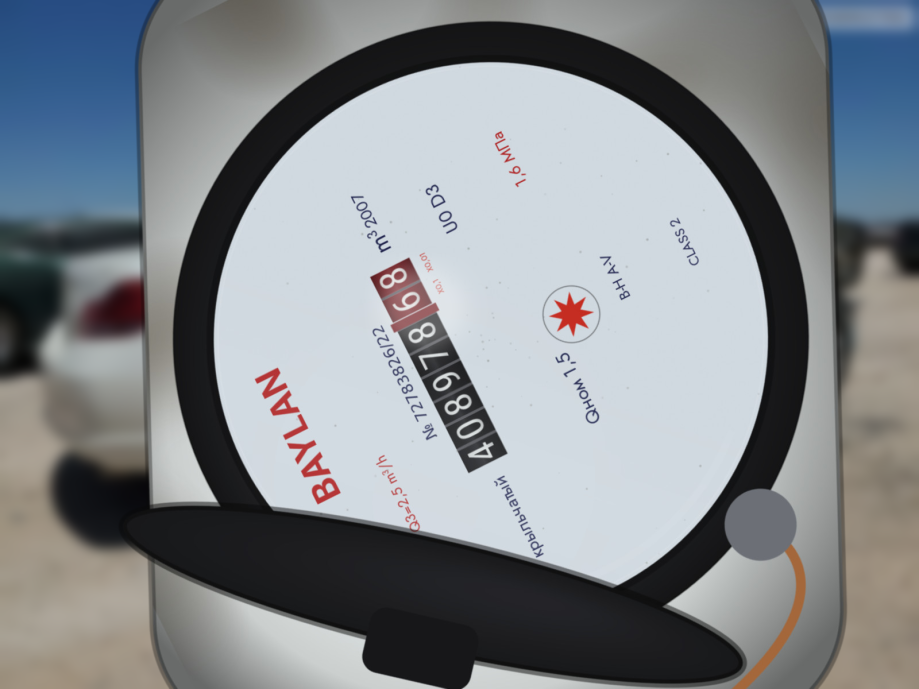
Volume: 408978.68; m³
